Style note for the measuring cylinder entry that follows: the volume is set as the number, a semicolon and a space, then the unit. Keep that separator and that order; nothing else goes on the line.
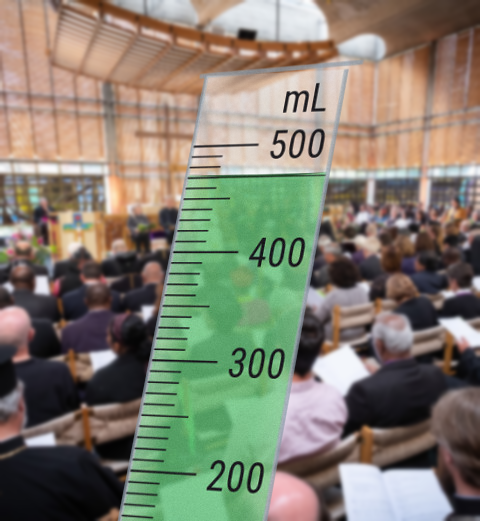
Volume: 470; mL
